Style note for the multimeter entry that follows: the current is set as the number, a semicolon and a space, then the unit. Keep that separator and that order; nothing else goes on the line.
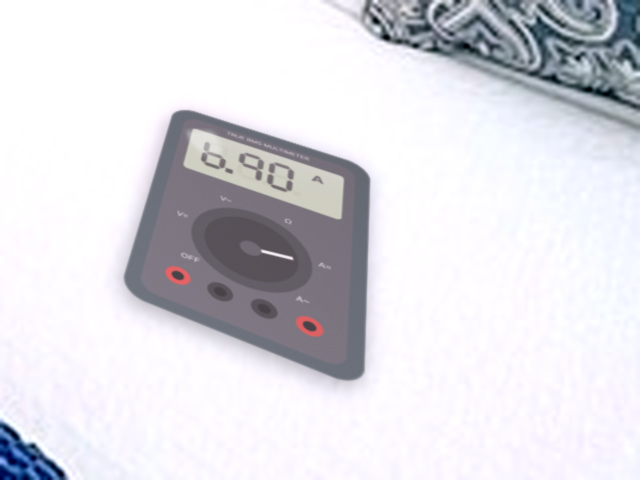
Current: 6.90; A
